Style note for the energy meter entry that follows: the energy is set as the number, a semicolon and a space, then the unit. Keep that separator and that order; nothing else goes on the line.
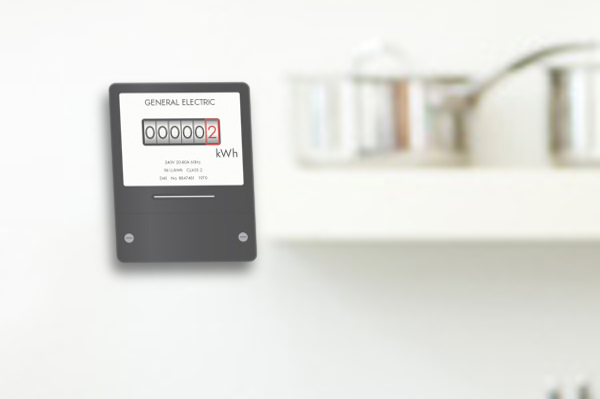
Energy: 0.2; kWh
